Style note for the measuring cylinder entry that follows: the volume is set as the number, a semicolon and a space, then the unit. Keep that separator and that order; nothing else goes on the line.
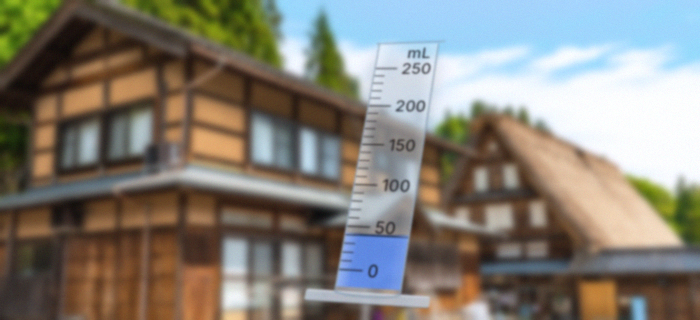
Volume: 40; mL
